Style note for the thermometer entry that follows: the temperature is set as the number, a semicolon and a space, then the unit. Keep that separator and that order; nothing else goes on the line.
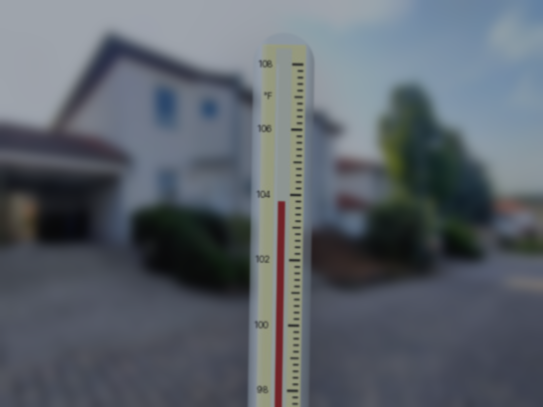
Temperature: 103.8; °F
